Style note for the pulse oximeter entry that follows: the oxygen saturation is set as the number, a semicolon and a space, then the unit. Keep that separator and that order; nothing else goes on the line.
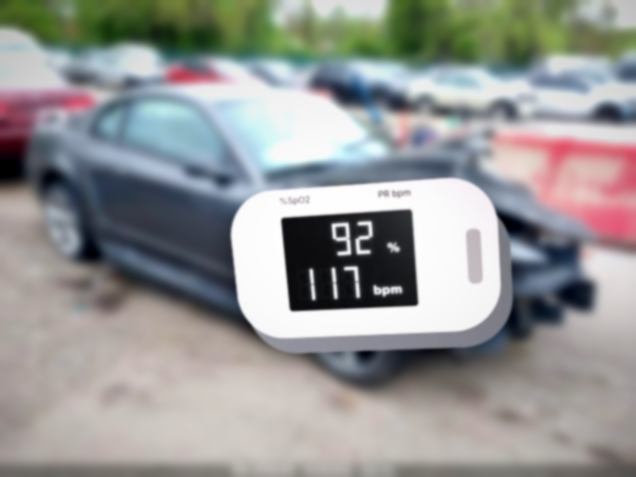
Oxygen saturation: 92; %
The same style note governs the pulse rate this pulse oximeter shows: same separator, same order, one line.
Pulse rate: 117; bpm
